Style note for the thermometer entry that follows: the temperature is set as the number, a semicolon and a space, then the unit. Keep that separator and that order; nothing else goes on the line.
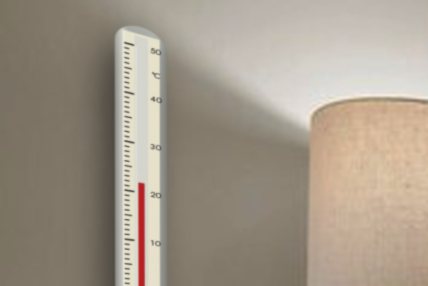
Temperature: 22; °C
